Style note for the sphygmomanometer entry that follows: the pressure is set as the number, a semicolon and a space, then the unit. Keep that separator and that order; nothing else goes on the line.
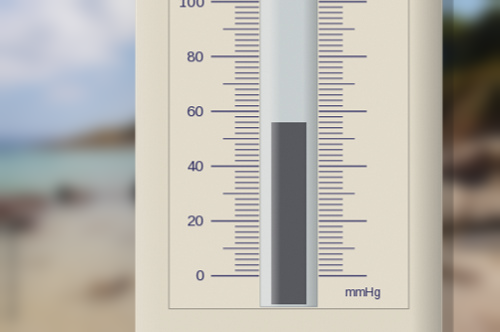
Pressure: 56; mmHg
